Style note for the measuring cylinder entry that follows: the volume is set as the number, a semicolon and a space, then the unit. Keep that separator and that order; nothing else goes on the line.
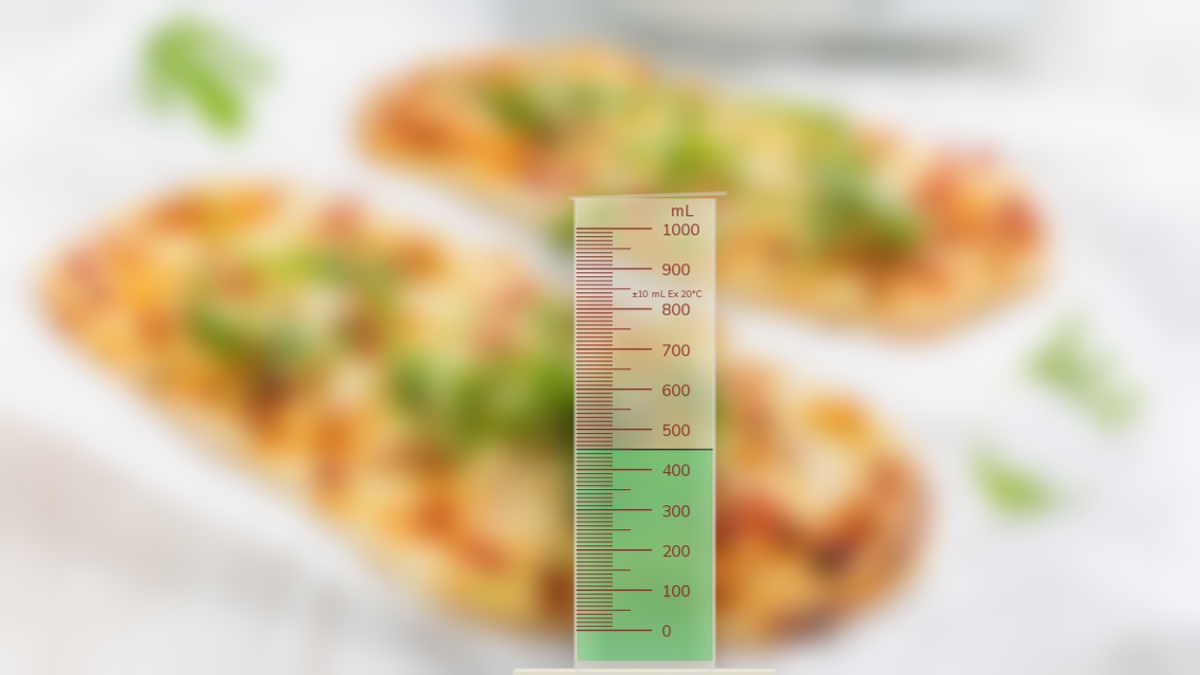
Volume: 450; mL
